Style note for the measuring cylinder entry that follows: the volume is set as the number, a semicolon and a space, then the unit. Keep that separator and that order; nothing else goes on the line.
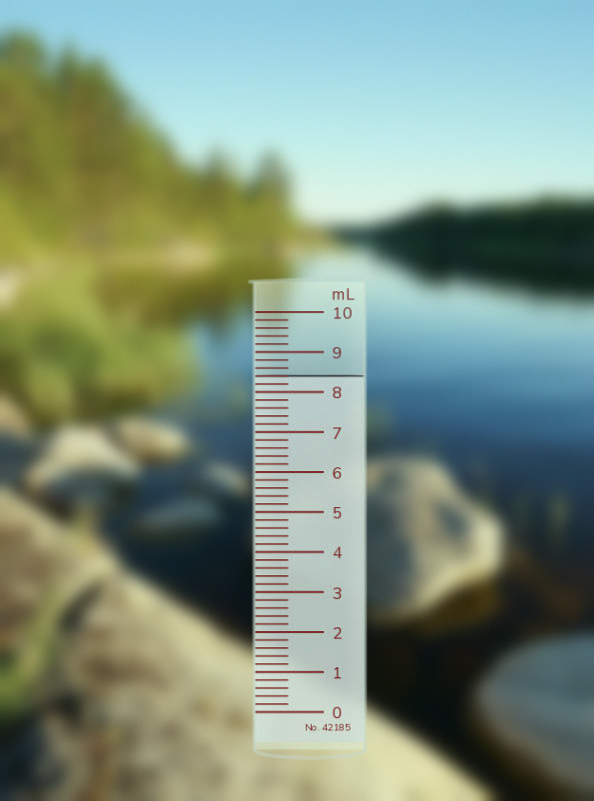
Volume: 8.4; mL
